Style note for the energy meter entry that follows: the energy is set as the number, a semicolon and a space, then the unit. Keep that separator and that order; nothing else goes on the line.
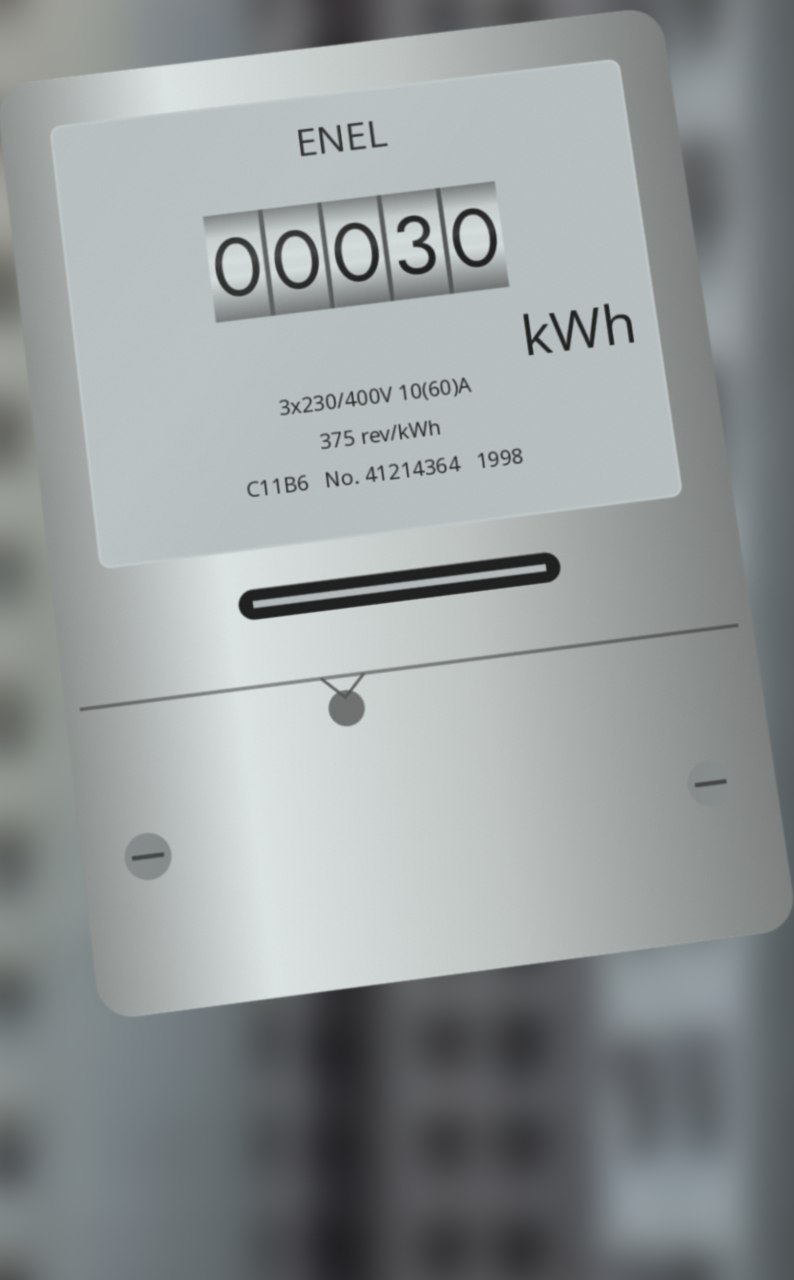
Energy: 30; kWh
